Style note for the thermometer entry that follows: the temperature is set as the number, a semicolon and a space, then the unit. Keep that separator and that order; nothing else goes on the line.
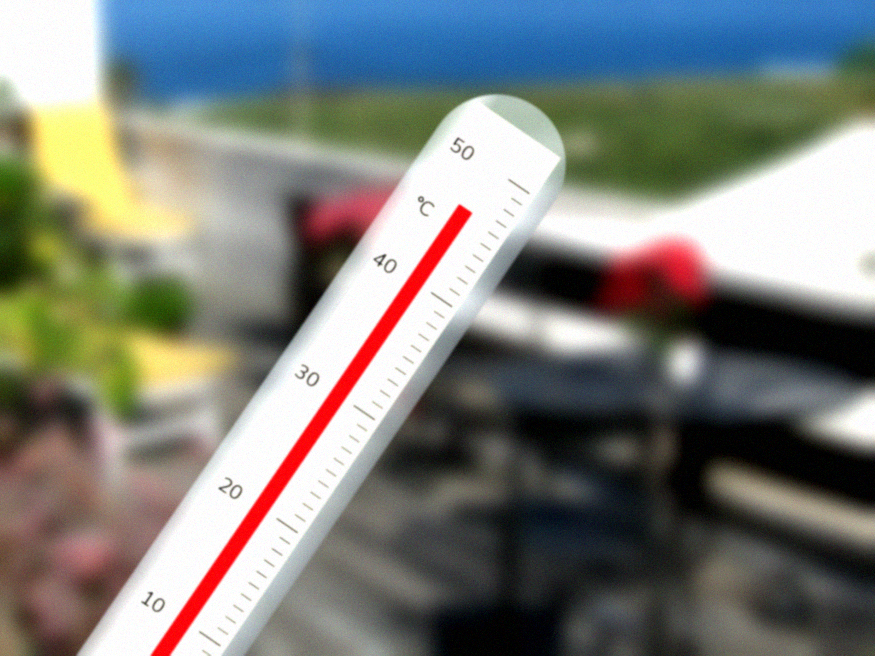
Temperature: 46.5; °C
